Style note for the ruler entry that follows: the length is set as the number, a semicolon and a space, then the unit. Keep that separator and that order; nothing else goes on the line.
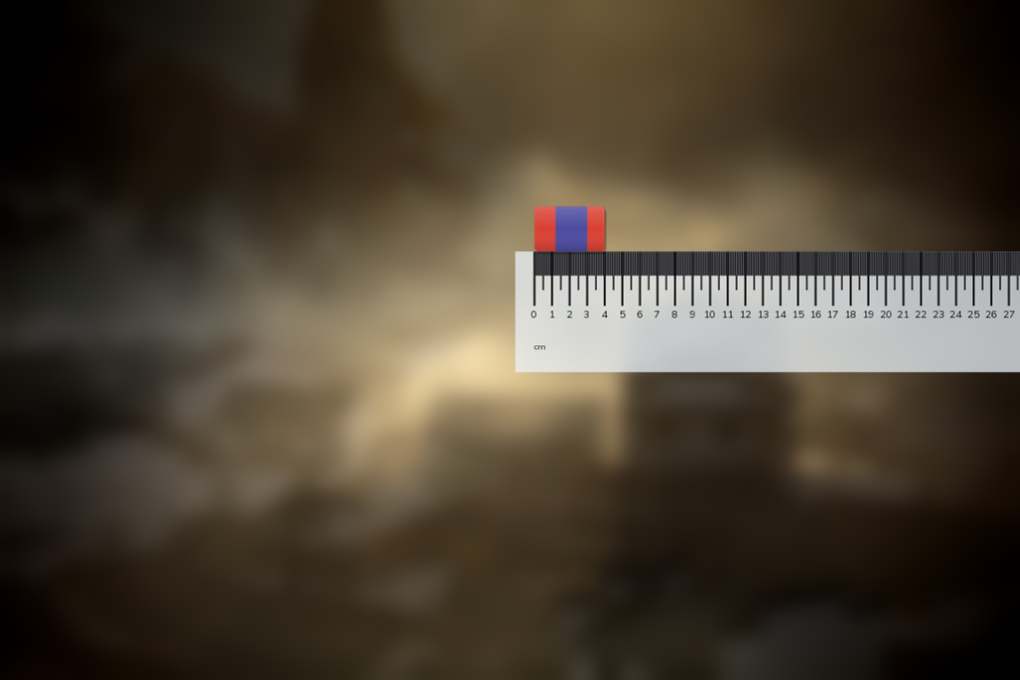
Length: 4; cm
